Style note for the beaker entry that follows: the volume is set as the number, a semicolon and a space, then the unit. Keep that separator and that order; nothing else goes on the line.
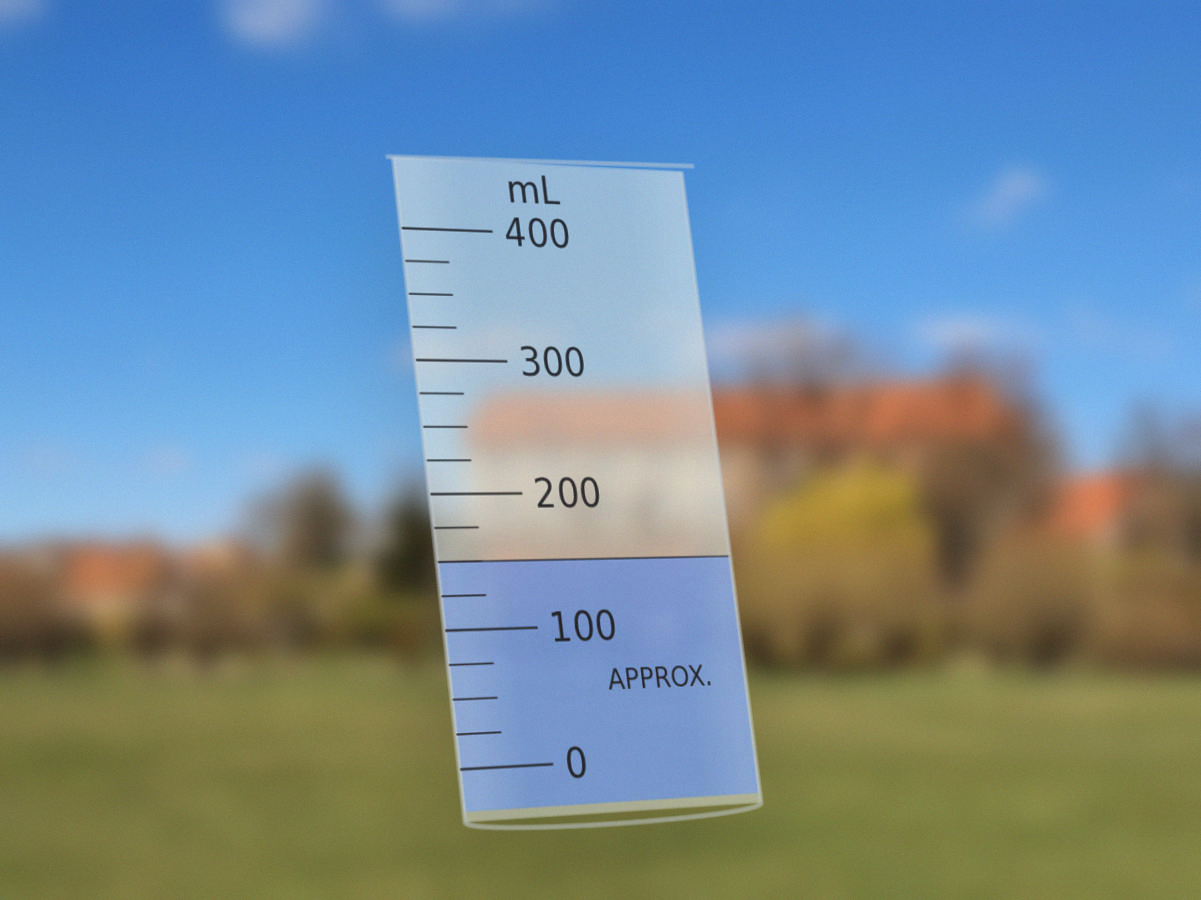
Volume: 150; mL
